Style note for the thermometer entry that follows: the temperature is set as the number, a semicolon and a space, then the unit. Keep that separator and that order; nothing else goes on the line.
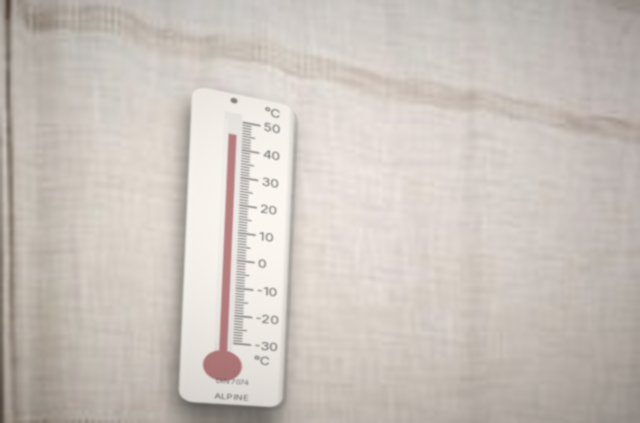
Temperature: 45; °C
